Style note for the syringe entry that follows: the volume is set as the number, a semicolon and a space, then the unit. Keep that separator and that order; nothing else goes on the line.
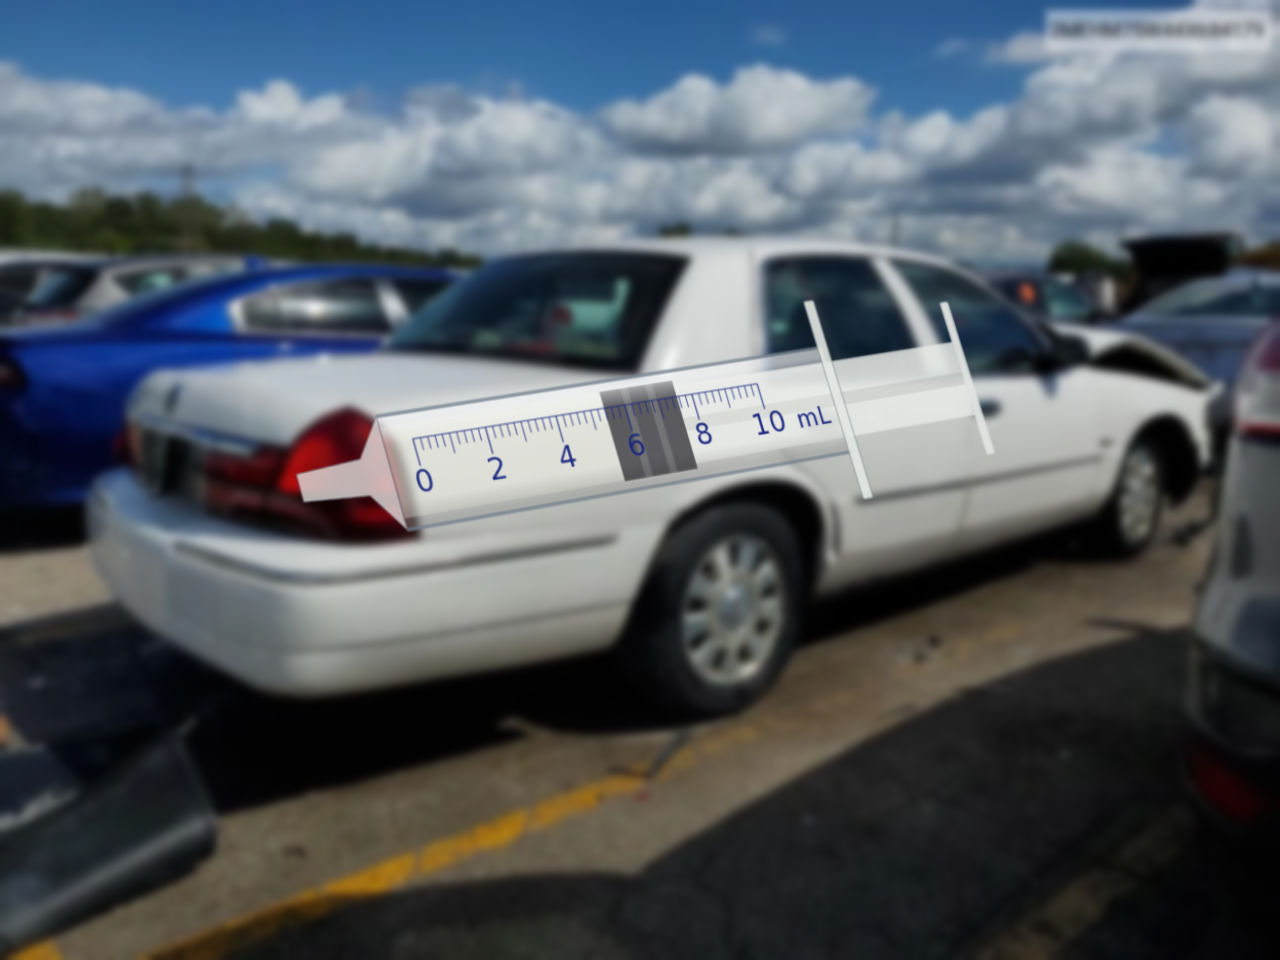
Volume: 5.4; mL
